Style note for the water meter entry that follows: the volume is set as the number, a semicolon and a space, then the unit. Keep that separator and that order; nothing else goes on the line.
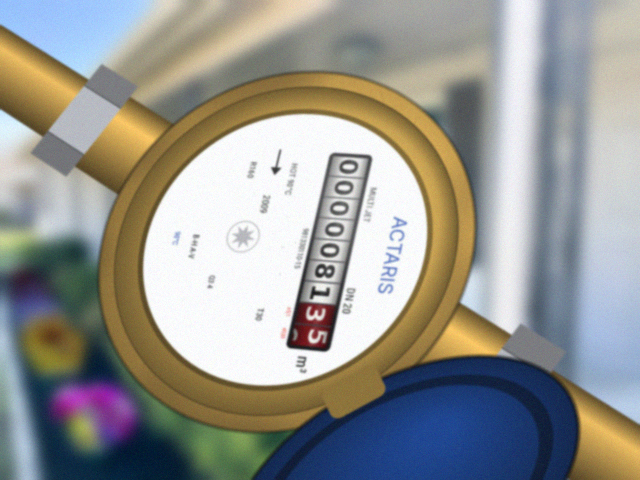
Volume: 81.35; m³
